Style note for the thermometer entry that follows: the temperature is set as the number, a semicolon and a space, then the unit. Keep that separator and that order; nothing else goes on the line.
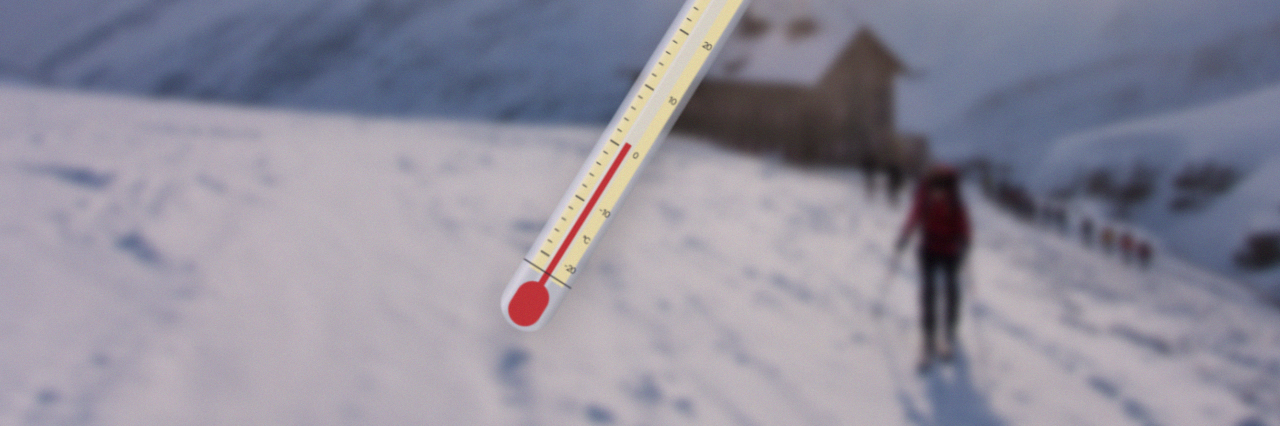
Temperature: 1; °C
